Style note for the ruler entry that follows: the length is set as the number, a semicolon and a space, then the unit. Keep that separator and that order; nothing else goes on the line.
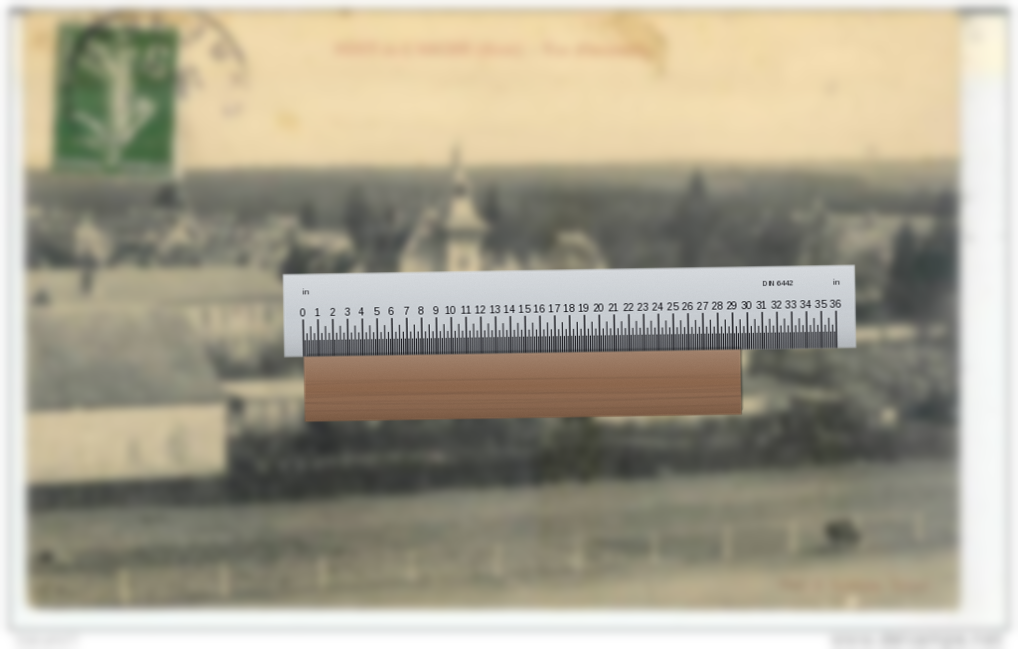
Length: 29.5; in
